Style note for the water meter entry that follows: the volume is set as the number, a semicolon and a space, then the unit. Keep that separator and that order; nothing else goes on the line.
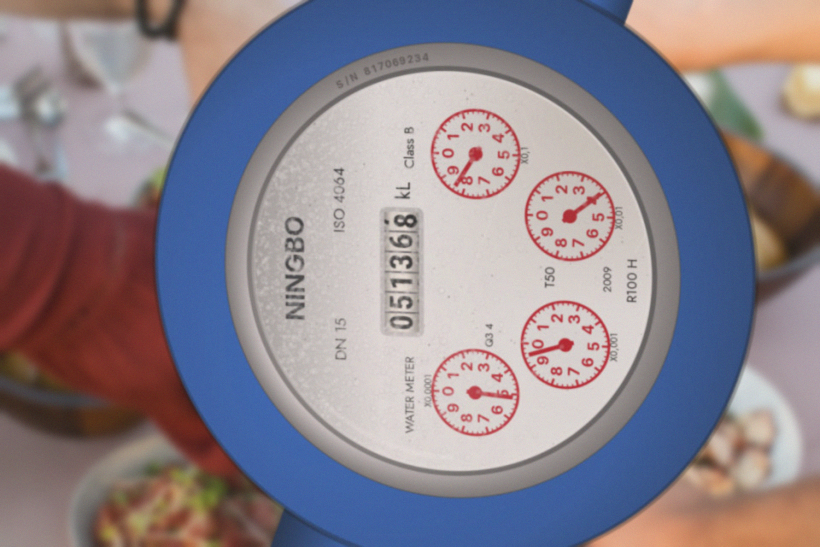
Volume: 51367.8395; kL
